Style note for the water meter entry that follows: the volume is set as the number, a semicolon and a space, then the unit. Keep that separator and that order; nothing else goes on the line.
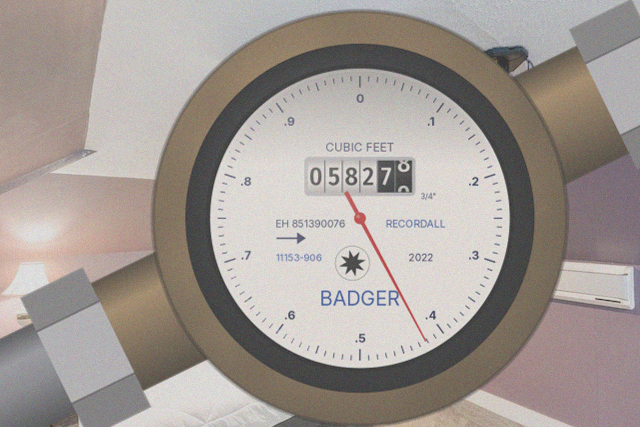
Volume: 58278.42; ft³
